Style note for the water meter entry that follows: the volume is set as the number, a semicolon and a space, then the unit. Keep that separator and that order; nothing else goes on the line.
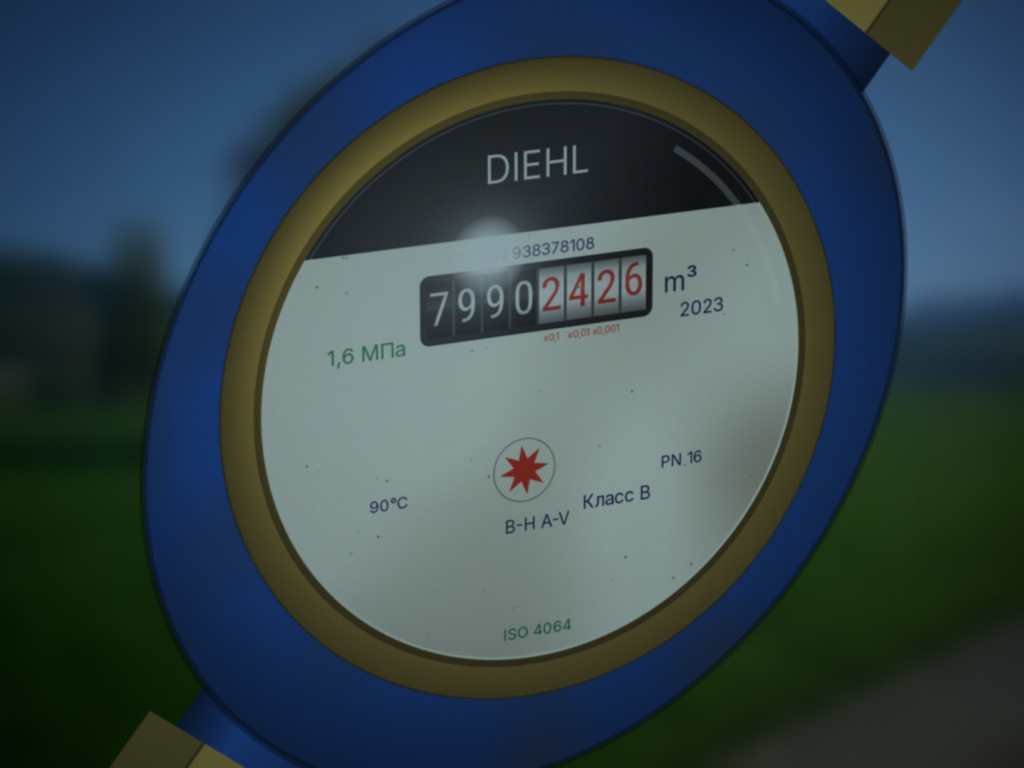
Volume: 7990.2426; m³
